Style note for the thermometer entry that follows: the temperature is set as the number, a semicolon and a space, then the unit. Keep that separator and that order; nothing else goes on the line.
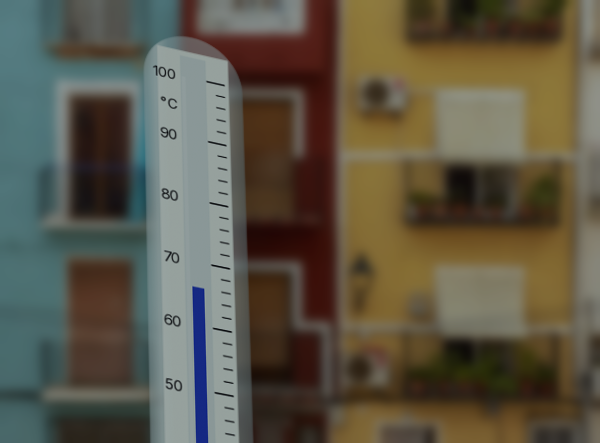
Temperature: 66; °C
